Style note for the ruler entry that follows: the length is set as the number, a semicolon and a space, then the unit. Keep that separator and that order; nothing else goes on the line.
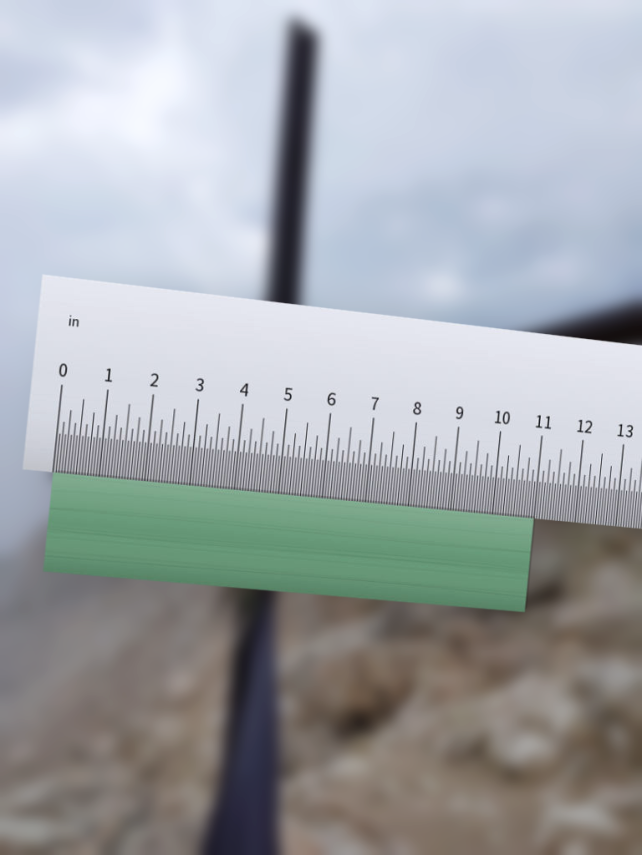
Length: 11; in
